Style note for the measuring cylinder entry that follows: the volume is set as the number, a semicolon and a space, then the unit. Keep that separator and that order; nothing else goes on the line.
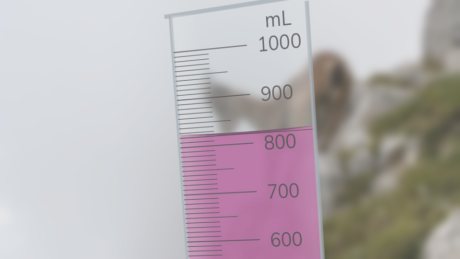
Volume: 820; mL
